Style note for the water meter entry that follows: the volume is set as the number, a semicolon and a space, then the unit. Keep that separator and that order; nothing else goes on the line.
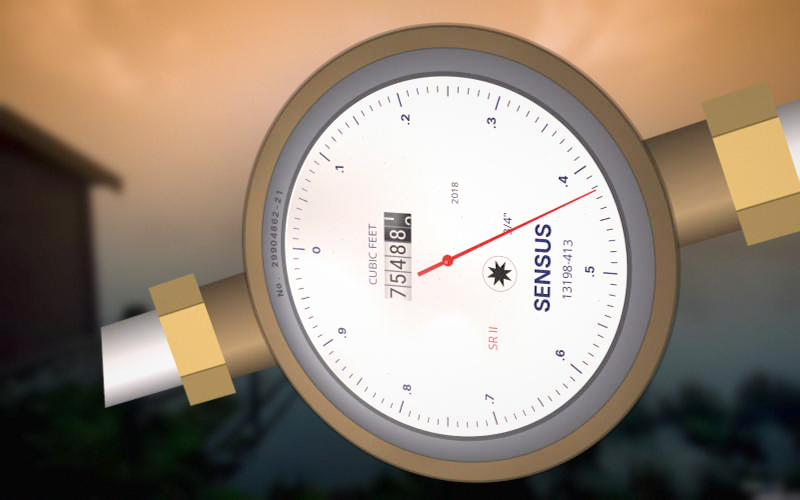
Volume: 754881.42; ft³
